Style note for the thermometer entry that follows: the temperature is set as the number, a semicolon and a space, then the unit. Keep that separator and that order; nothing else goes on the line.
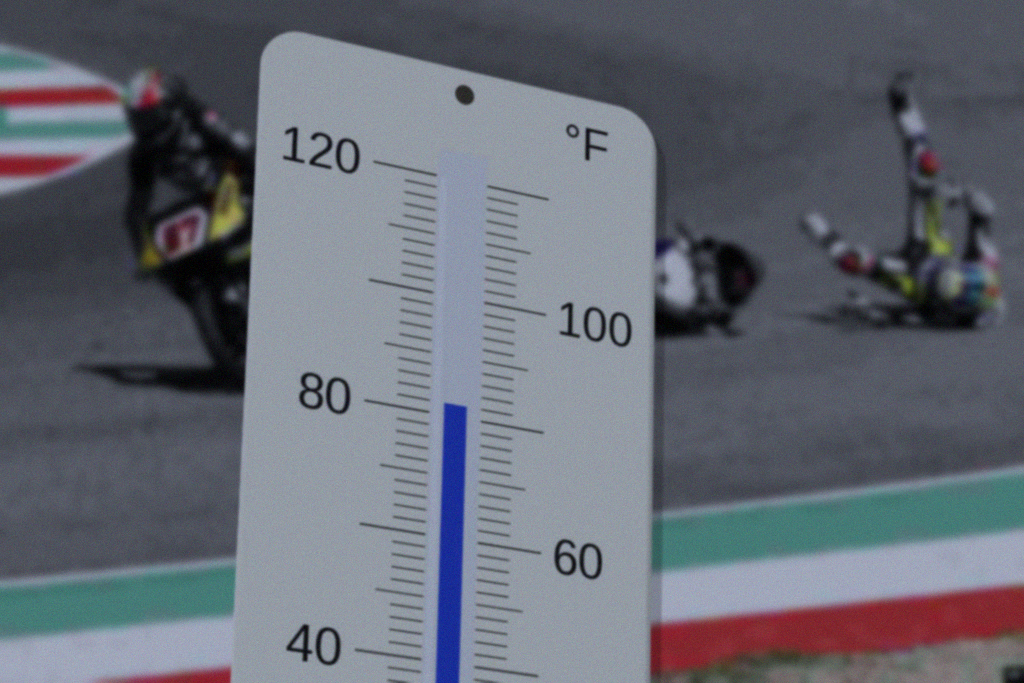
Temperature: 82; °F
